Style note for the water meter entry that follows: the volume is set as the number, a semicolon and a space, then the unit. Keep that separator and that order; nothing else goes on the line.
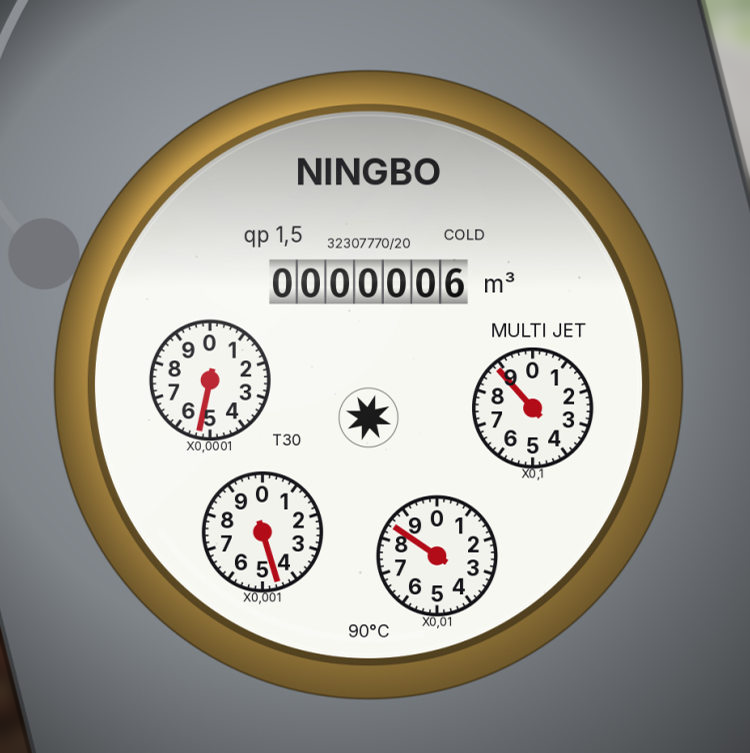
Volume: 6.8845; m³
